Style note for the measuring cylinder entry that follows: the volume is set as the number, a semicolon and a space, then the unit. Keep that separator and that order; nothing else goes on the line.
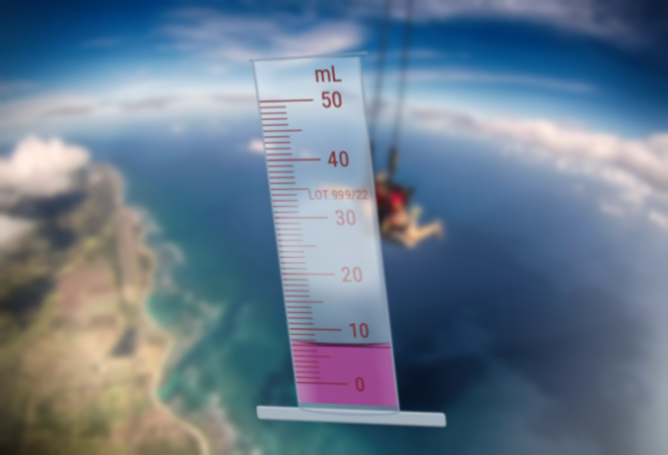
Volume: 7; mL
